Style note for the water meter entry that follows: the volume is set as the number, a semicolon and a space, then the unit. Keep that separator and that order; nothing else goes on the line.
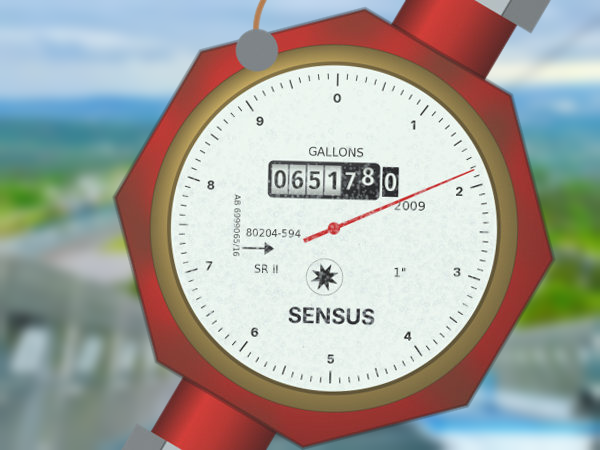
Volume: 651781.8; gal
